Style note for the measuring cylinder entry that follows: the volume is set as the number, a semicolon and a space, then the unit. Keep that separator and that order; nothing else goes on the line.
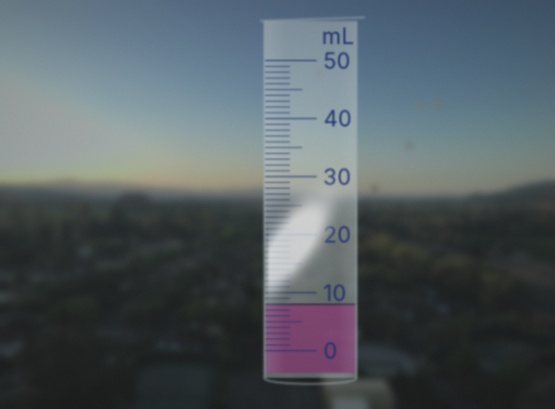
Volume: 8; mL
